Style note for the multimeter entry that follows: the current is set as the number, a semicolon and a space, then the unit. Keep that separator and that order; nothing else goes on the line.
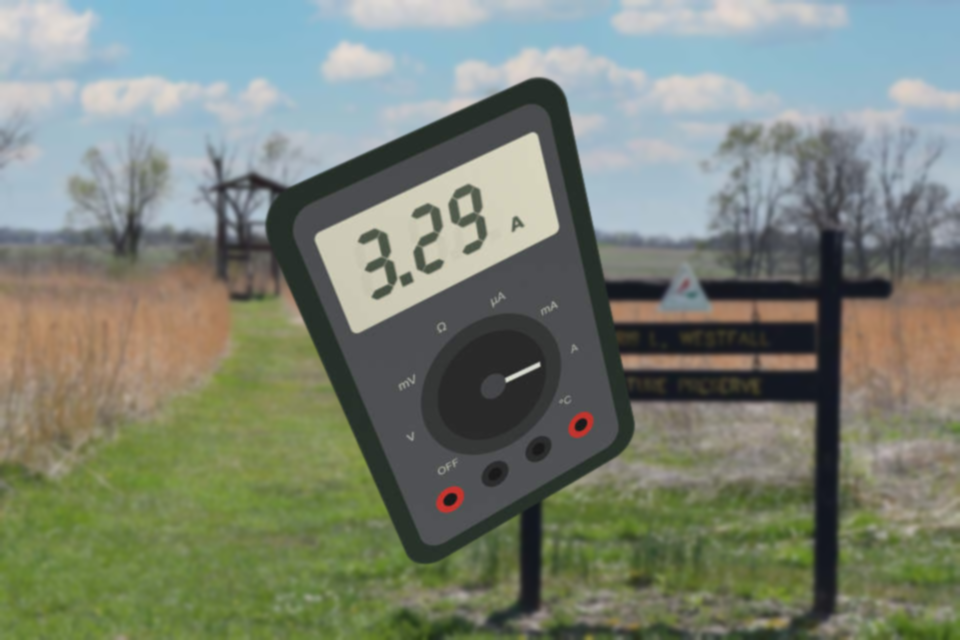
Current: 3.29; A
